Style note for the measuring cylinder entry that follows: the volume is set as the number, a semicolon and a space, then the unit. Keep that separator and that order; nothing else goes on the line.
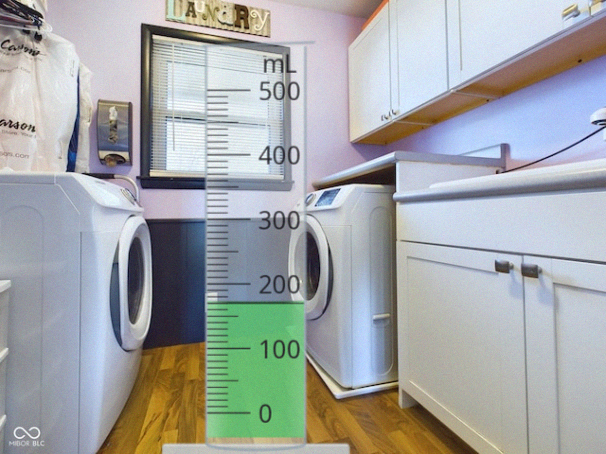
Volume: 170; mL
